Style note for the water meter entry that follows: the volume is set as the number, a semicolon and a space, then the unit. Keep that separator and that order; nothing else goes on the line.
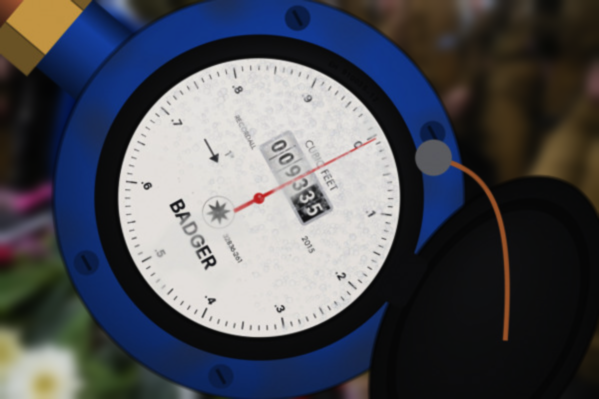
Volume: 9335.00; ft³
